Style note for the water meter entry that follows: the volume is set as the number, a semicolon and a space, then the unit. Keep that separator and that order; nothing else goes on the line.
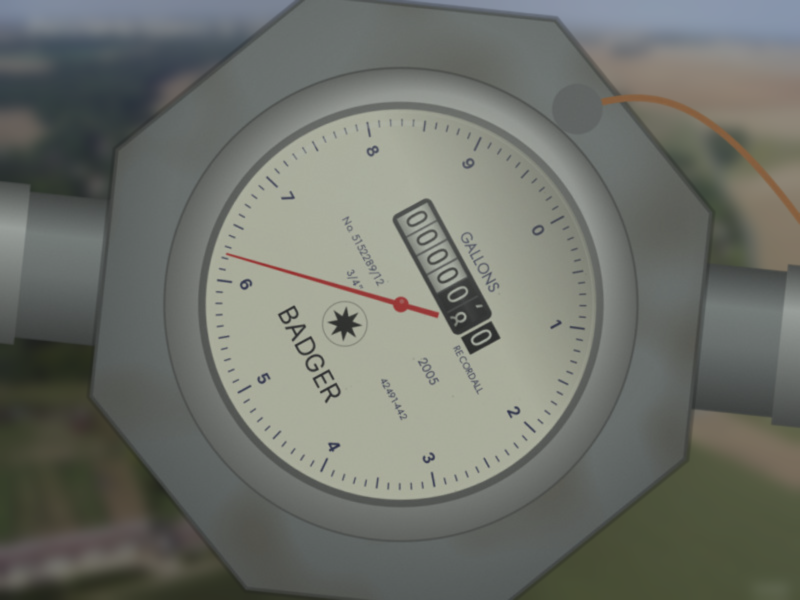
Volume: 76.2; gal
